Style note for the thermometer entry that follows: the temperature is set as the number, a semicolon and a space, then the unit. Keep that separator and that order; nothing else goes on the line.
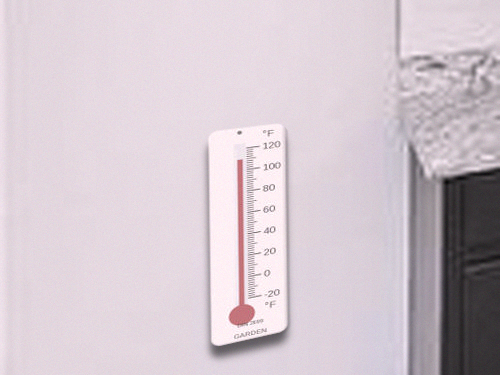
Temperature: 110; °F
